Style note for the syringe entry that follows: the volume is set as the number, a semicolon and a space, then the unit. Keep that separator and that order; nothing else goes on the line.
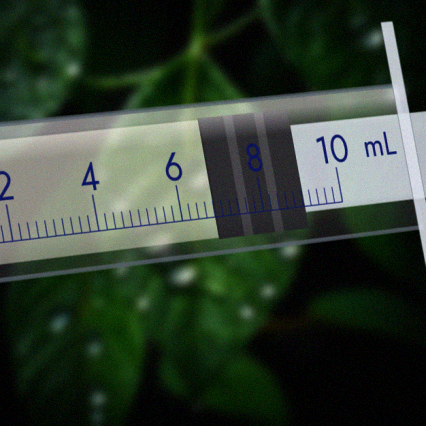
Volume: 6.8; mL
